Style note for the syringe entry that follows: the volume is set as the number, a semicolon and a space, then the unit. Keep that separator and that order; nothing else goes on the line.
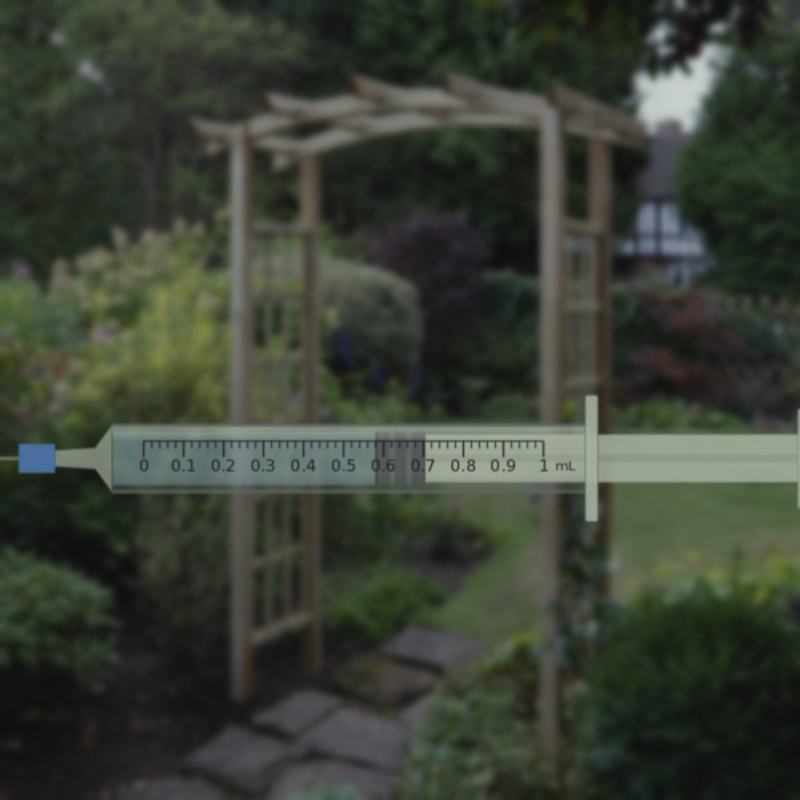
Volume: 0.58; mL
